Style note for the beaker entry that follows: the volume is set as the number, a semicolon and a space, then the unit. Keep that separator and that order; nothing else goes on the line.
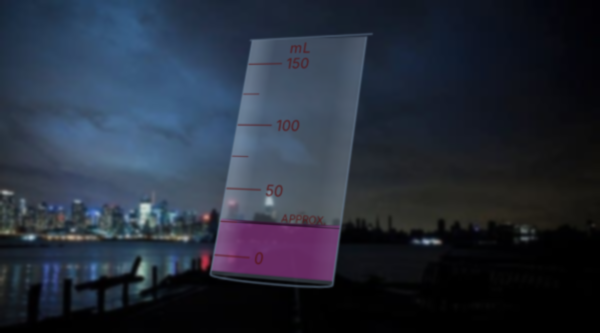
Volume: 25; mL
